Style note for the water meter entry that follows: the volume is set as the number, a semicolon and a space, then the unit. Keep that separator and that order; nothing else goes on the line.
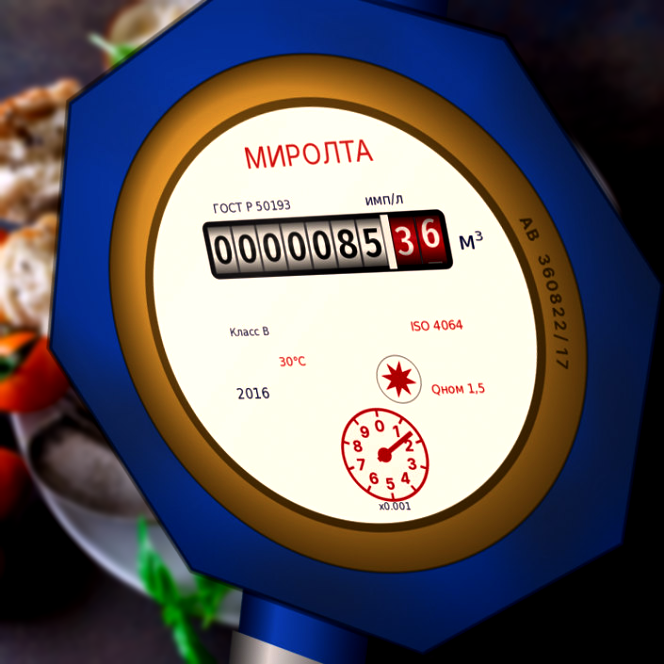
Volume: 85.361; m³
